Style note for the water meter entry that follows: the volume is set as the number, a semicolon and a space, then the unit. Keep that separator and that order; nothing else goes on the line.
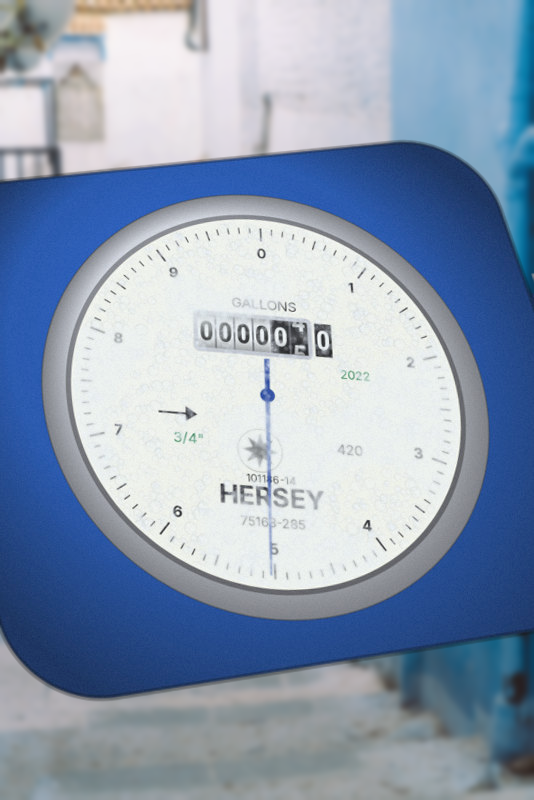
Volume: 45.0; gal
